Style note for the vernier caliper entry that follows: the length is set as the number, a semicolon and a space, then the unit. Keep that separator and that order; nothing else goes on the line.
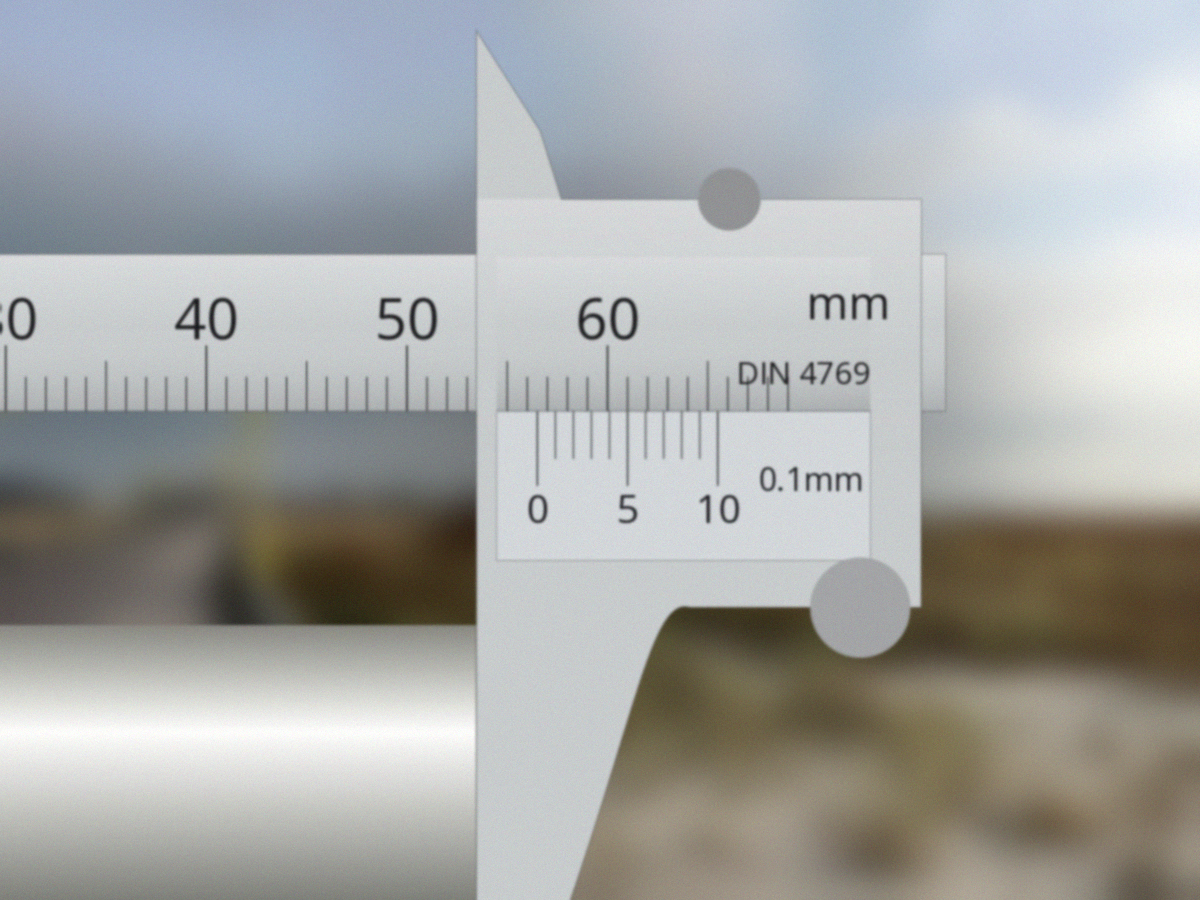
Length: 56.5; mm
